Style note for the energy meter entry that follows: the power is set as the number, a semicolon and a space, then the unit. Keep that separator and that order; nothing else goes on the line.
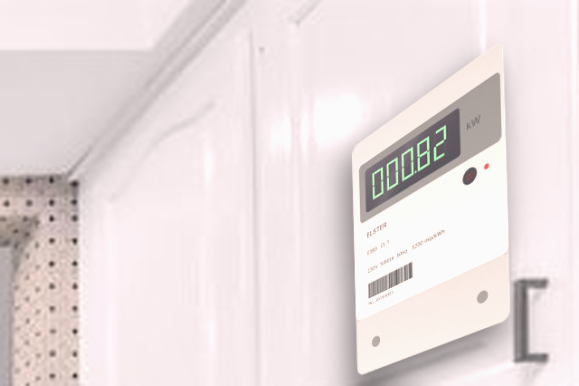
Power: 0.82; kW
